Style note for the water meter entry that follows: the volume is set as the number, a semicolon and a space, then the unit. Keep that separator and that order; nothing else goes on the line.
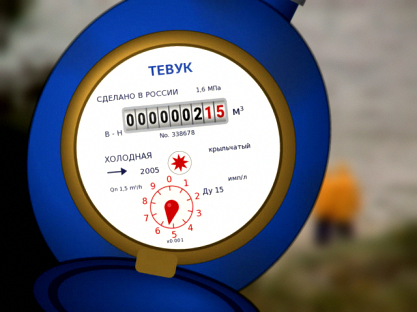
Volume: 2.155; m³
